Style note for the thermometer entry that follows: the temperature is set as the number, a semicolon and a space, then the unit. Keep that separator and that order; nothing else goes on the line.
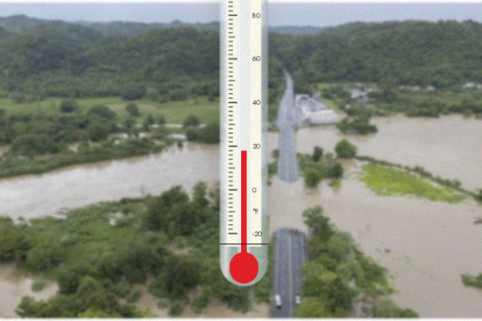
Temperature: 18; °F
